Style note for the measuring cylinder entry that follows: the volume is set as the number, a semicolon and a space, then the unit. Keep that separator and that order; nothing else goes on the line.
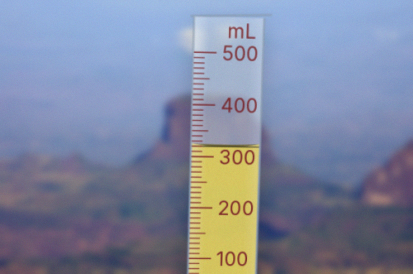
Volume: 320; mL
